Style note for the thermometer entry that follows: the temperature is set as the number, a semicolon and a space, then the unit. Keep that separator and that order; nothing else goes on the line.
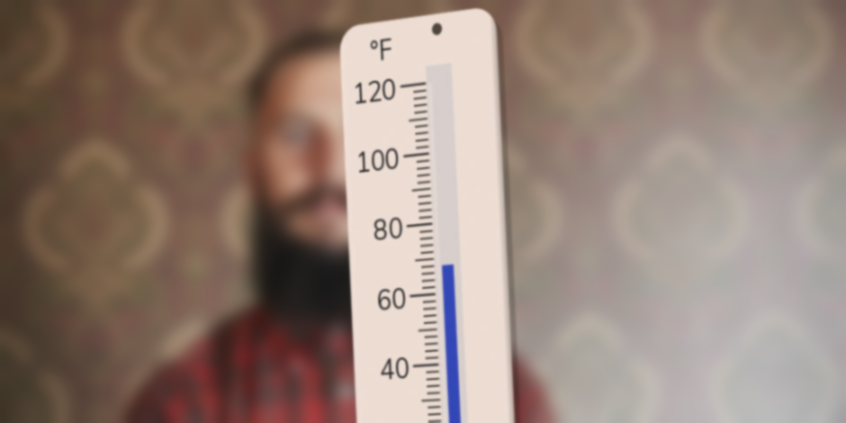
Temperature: 68; °F
